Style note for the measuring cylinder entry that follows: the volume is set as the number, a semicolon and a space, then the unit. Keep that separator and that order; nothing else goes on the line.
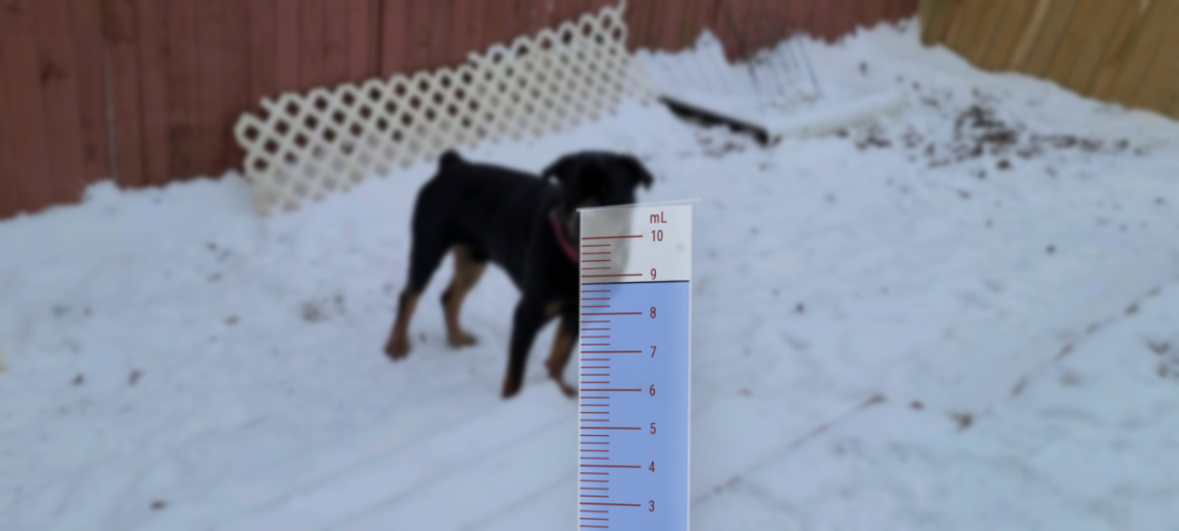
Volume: 8.8; mL
